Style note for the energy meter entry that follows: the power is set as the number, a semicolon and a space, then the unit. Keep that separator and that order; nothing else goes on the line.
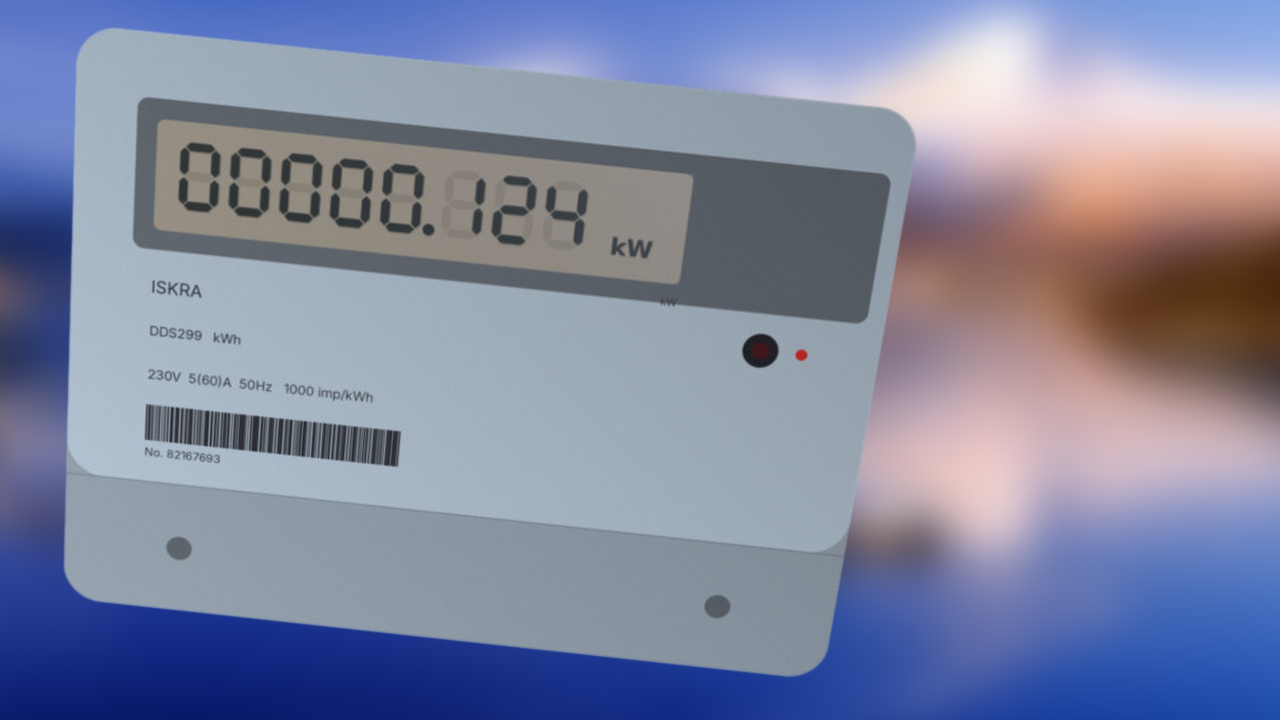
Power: 0.124; kW
